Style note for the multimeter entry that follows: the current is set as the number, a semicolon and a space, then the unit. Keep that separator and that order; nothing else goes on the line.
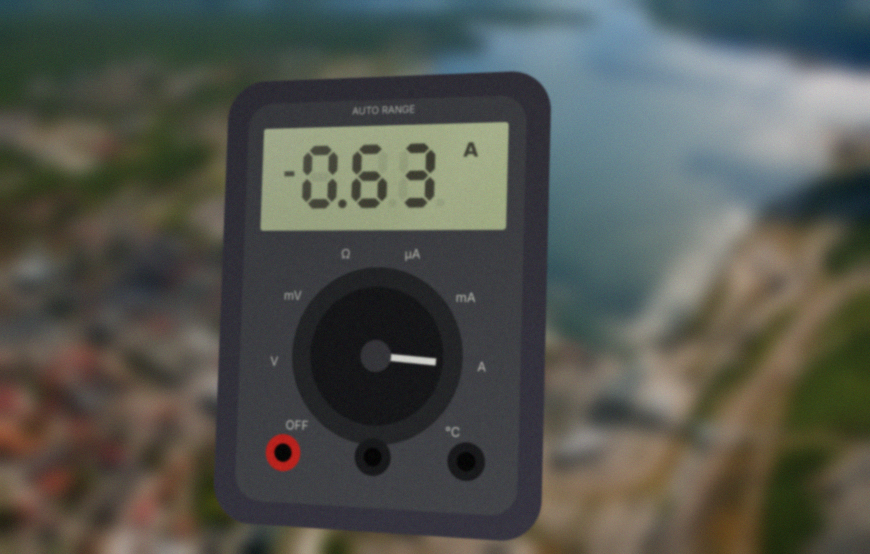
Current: -0.63; A
